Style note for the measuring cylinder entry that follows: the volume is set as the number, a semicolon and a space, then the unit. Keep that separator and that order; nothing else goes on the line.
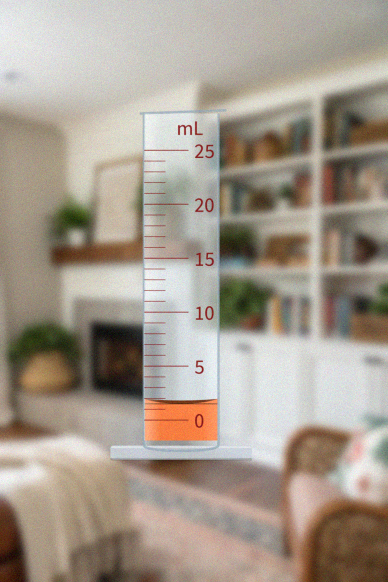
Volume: 1.5; mL
